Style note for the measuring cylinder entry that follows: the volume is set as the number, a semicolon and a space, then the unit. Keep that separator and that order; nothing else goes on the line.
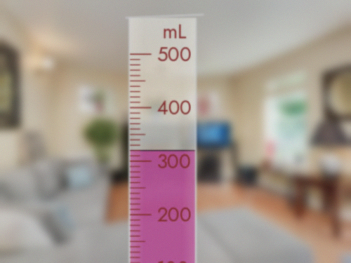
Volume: 320; mL
